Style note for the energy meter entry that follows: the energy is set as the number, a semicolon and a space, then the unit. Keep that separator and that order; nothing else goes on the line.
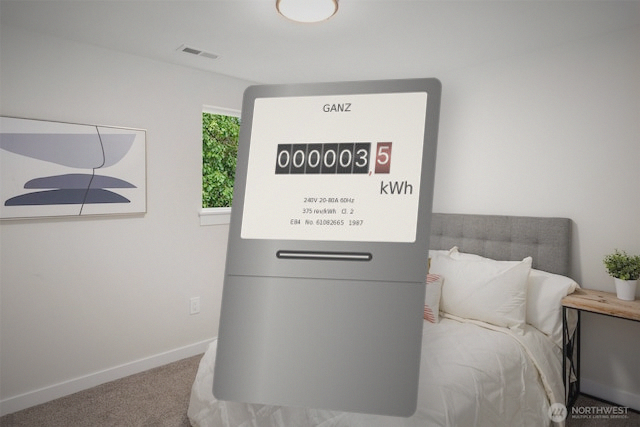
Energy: 3.5; kWh
